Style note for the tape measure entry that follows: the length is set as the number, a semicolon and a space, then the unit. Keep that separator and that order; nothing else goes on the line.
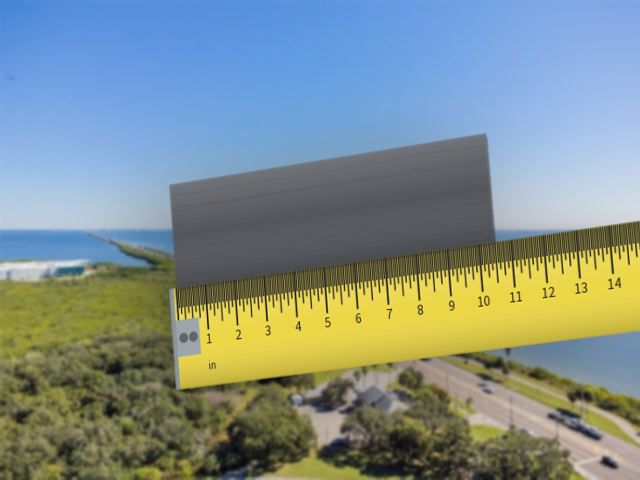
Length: 10.5; in
